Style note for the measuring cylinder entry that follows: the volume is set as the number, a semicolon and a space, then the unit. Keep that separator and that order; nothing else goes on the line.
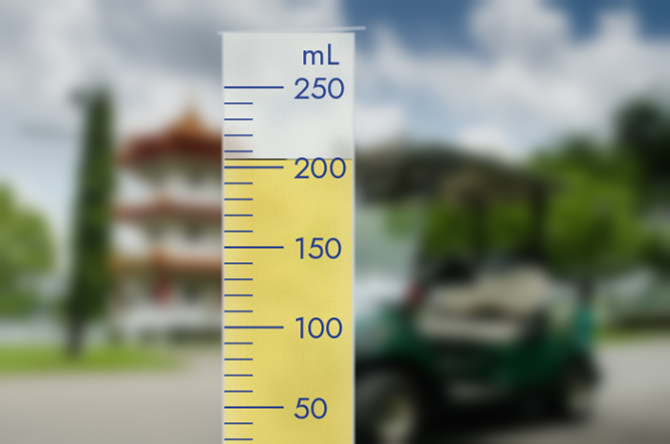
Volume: 205; mL
